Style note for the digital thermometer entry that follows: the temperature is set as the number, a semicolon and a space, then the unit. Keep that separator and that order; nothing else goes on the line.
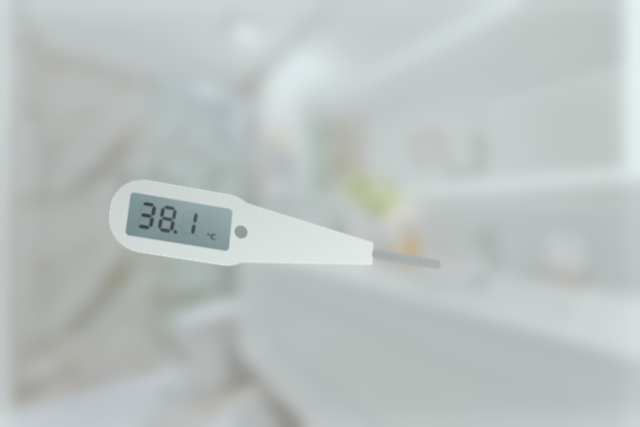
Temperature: 38.1; °C
